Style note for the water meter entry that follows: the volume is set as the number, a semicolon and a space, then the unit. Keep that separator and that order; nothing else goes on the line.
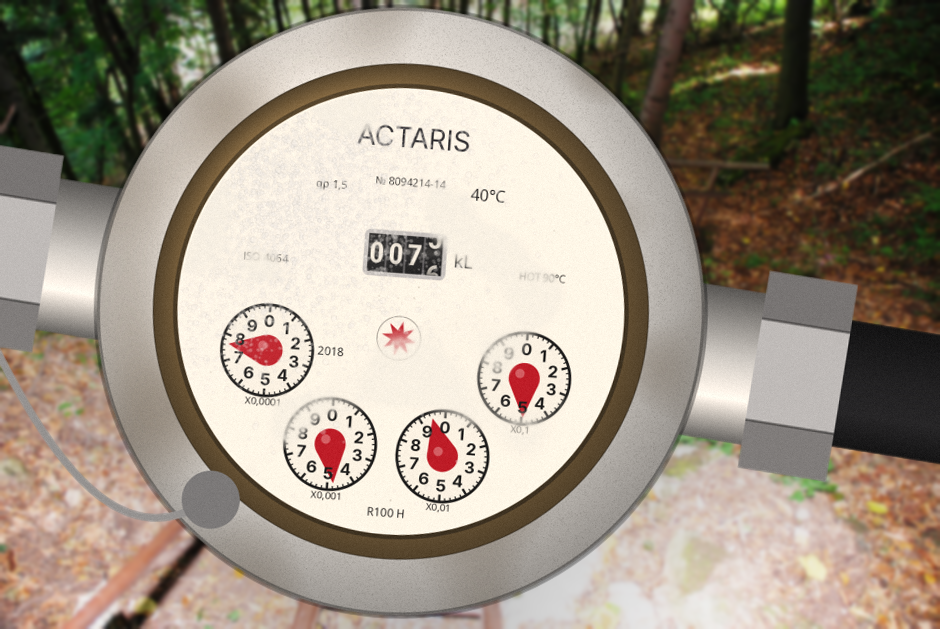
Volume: 75.4947; kL
